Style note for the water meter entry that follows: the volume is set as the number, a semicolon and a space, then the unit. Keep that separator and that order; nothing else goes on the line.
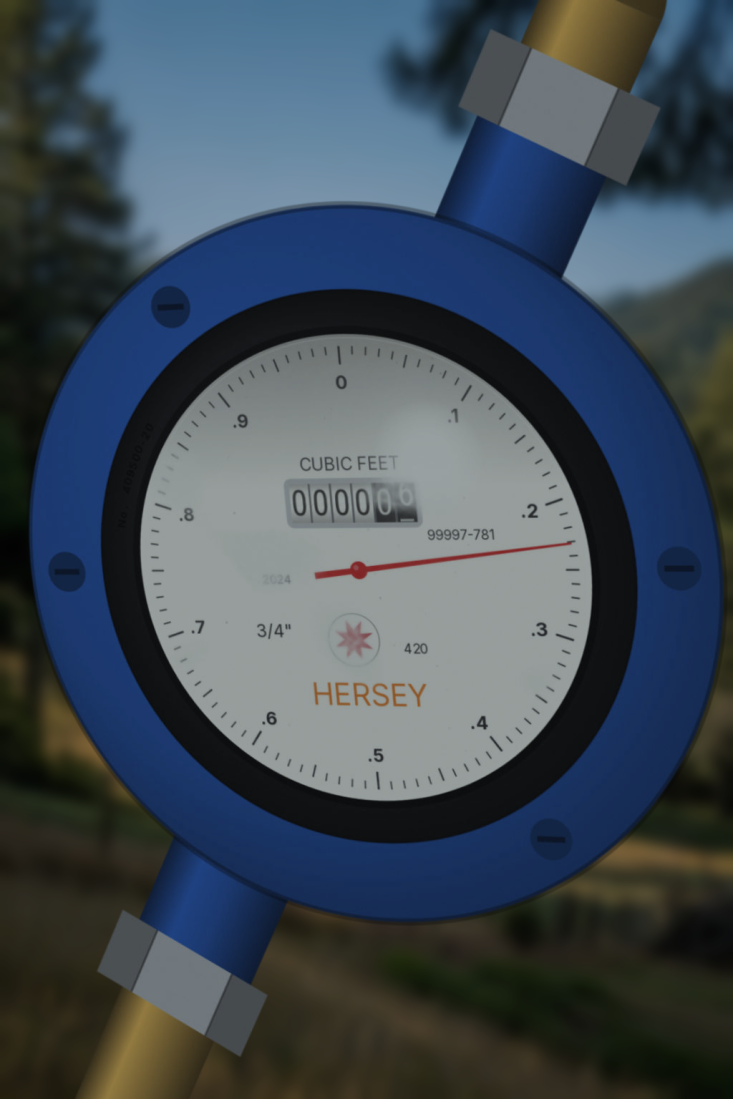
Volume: 6.23; ft³
